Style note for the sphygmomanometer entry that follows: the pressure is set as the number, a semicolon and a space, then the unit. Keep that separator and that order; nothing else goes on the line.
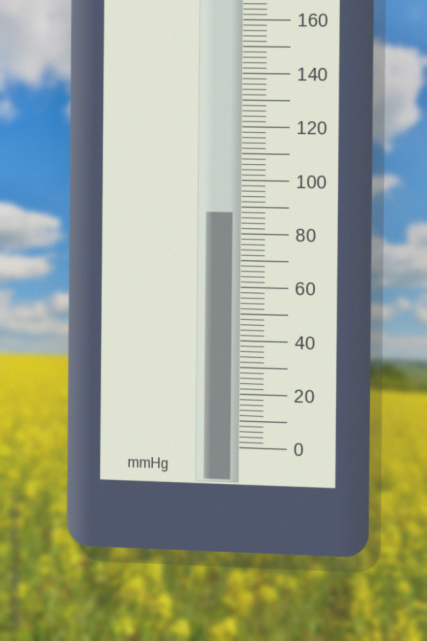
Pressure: 88; mmHg
